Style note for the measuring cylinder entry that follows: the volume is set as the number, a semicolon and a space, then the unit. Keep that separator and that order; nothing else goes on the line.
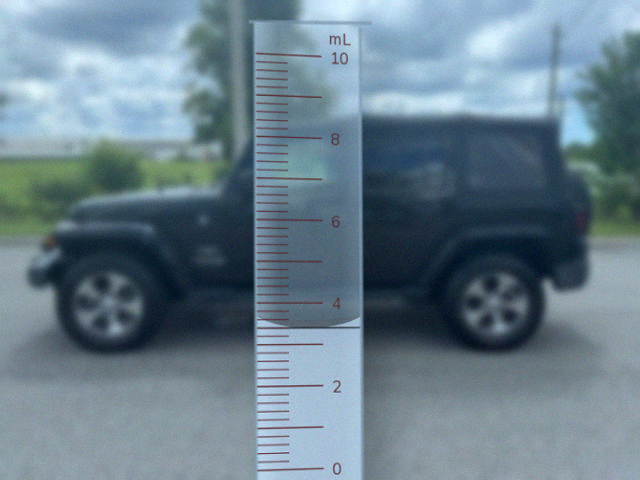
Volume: 3.4; mL
